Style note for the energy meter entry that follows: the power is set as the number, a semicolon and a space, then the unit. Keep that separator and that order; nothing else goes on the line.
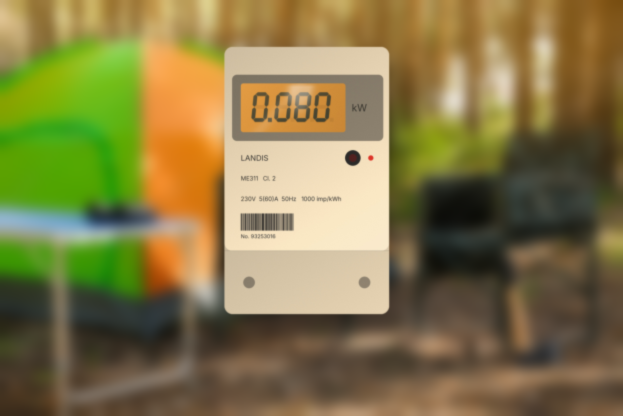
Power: 0.080; kW
